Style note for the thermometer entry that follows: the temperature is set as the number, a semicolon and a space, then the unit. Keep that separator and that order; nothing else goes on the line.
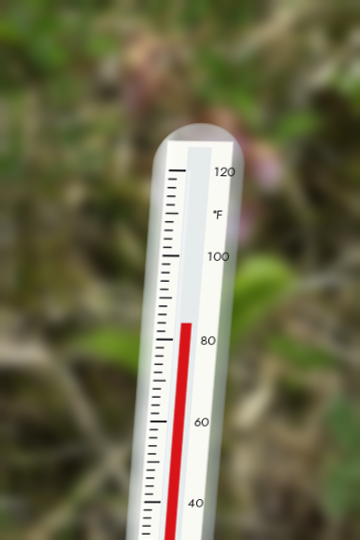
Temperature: 84; °F
